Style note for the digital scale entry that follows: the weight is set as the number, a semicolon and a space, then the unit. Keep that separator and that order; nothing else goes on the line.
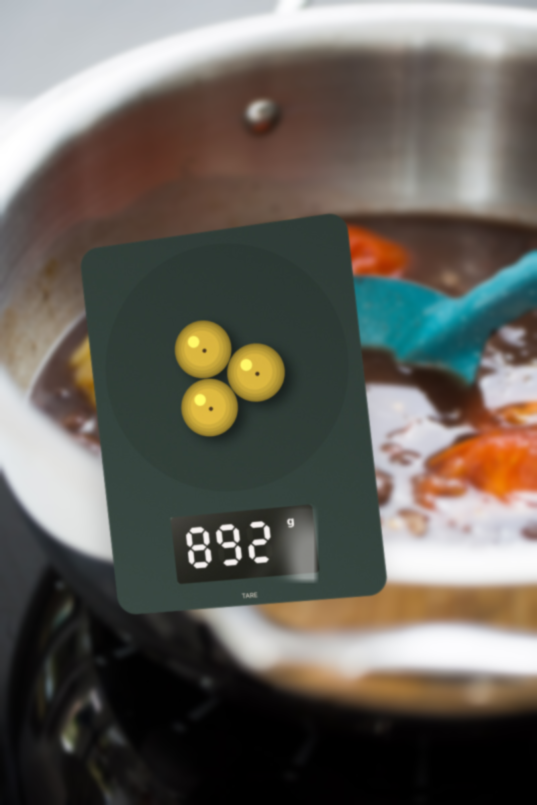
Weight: 892; g
